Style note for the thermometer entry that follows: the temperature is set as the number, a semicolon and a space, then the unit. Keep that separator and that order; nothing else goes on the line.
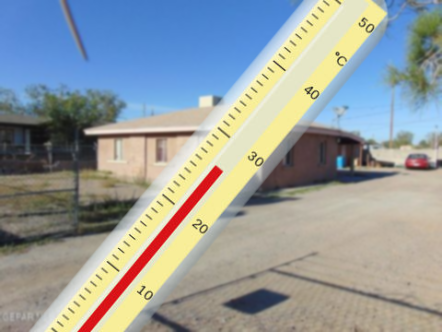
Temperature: 26.5; °C
